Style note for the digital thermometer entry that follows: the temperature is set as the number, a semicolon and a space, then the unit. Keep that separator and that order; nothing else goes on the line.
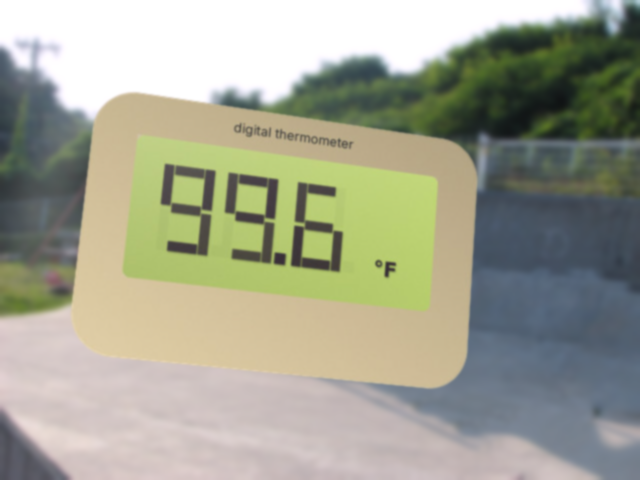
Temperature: 99.6; °F
